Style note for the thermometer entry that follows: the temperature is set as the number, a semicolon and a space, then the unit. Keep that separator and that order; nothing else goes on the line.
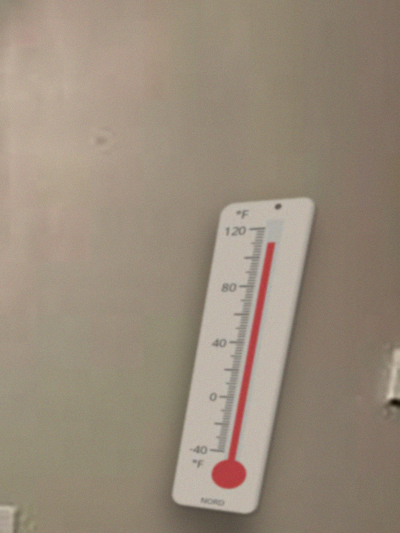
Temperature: 110; °F
